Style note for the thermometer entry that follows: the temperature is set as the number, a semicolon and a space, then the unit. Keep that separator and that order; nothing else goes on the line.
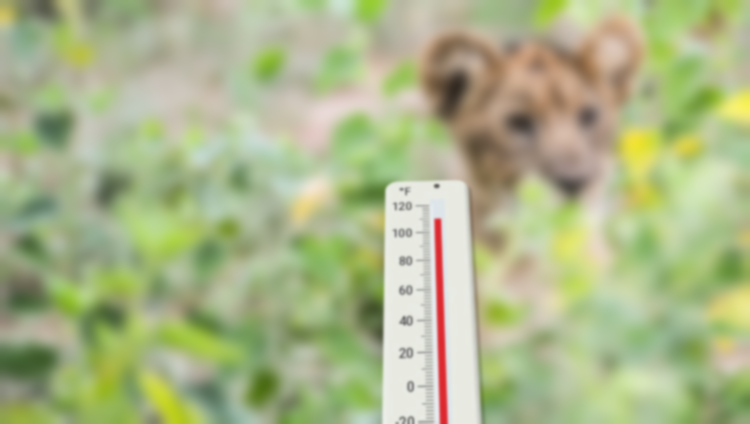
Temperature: 110; °F
